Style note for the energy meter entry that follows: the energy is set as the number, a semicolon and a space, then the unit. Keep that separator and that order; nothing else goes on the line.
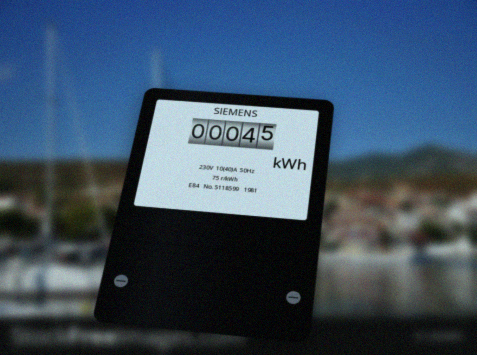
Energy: 45; kWh
